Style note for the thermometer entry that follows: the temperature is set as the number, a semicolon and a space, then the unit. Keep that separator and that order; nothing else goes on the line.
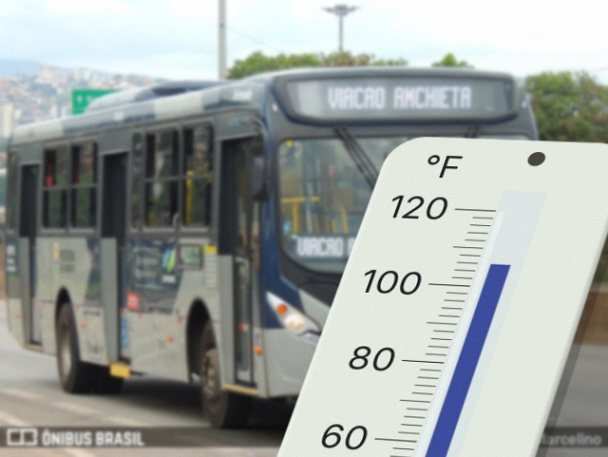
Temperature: 106; °F
